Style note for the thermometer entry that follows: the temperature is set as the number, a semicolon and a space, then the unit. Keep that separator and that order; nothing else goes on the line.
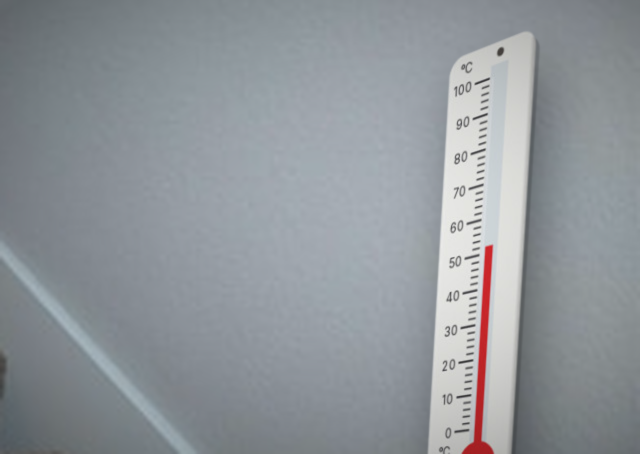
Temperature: 52; °C
